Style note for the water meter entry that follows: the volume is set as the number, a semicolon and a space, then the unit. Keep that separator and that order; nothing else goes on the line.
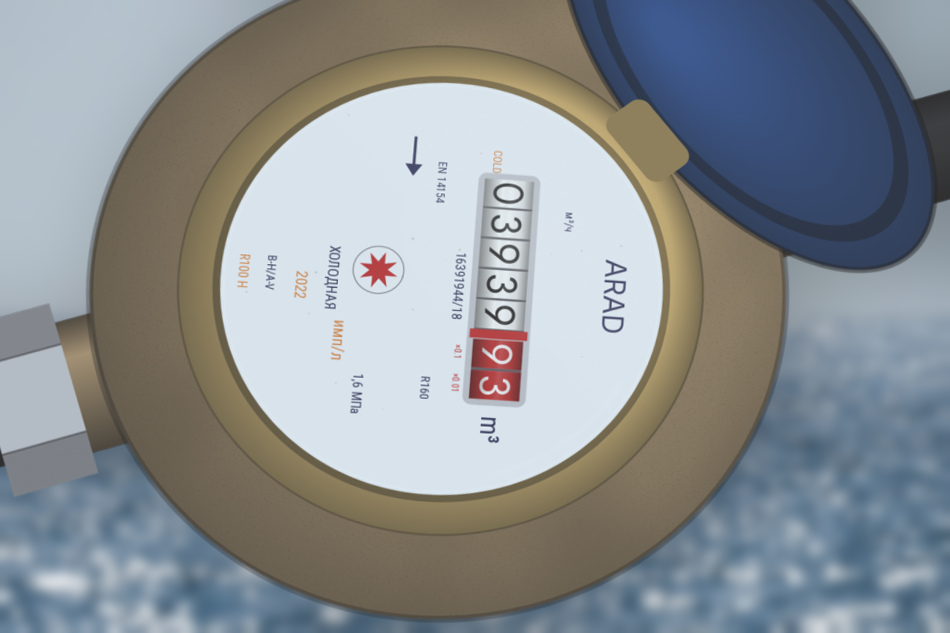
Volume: 3939.93; m³
